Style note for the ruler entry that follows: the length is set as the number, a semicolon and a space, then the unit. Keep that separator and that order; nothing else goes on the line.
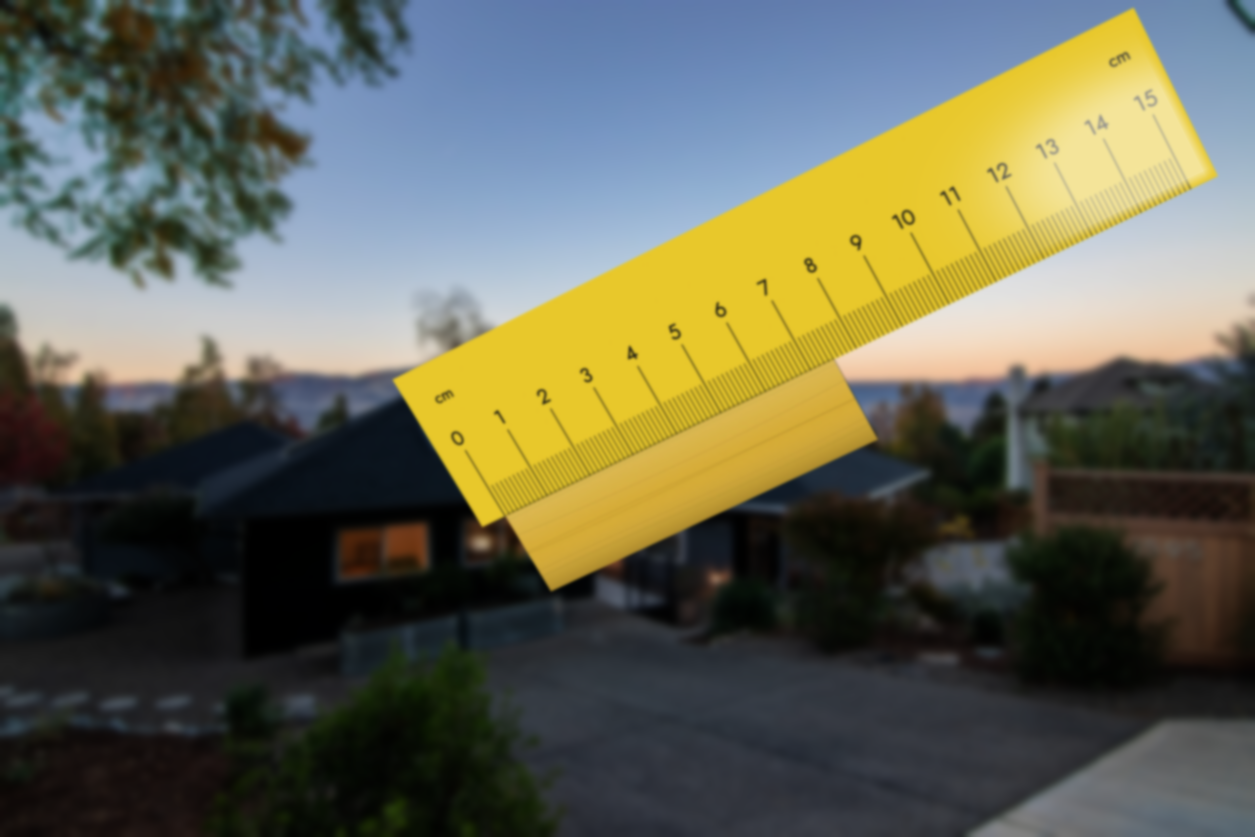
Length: 7.5; cm
